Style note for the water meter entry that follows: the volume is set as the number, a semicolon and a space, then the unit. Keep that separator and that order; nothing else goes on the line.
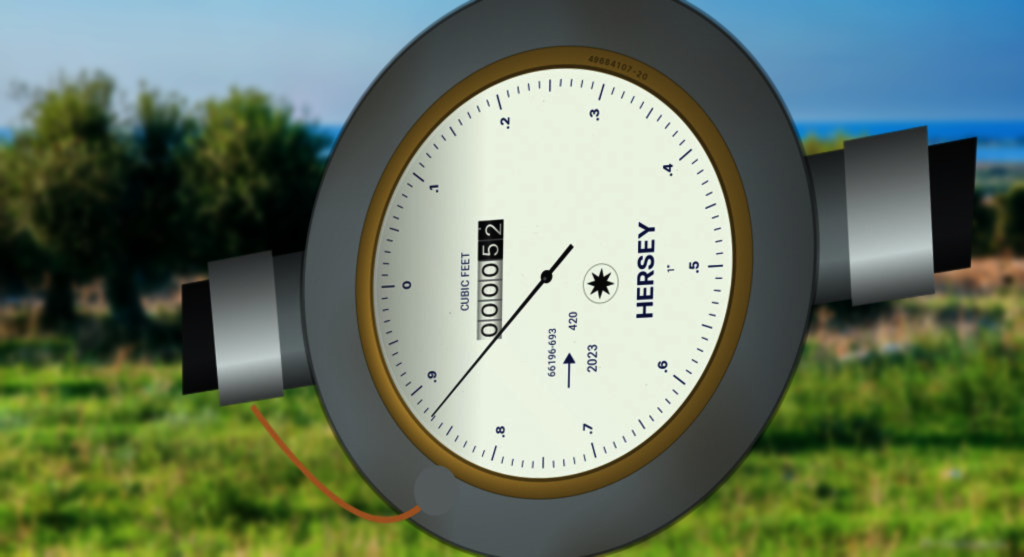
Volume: 51.87; ft³
